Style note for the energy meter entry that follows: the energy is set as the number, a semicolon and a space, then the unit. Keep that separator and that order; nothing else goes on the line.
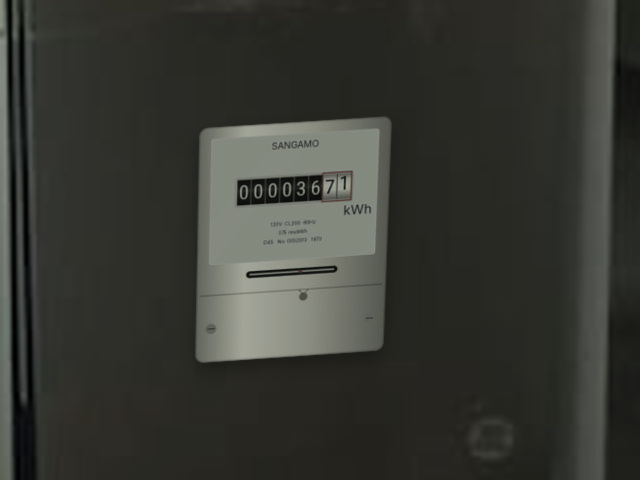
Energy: 36.71; kWh
